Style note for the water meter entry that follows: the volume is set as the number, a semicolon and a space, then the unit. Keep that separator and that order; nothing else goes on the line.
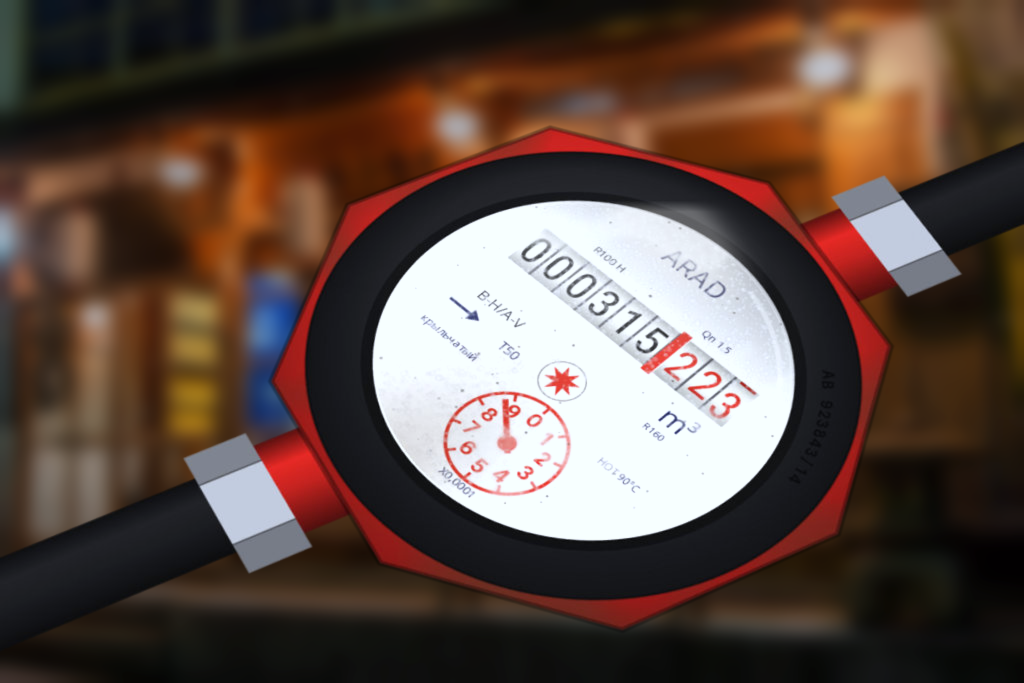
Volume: 315.2228; m³
